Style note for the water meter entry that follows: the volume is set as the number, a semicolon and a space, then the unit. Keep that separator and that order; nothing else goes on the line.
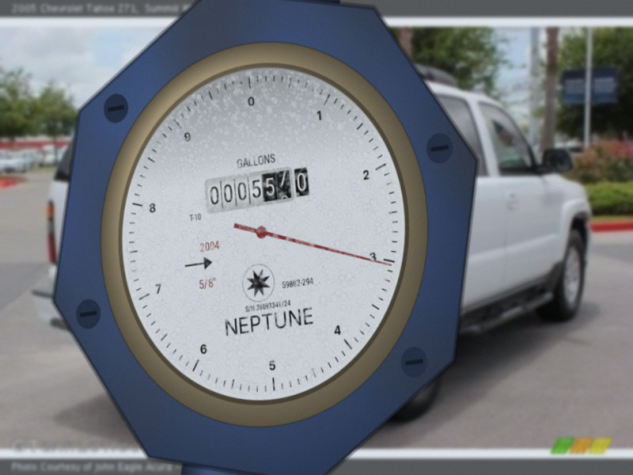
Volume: 5573.0; gal
